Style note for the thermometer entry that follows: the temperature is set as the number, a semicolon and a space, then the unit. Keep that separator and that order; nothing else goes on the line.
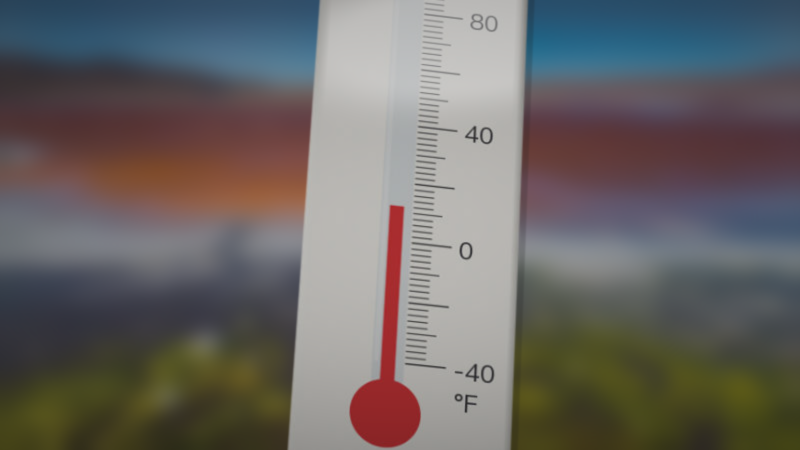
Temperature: 12; °F
